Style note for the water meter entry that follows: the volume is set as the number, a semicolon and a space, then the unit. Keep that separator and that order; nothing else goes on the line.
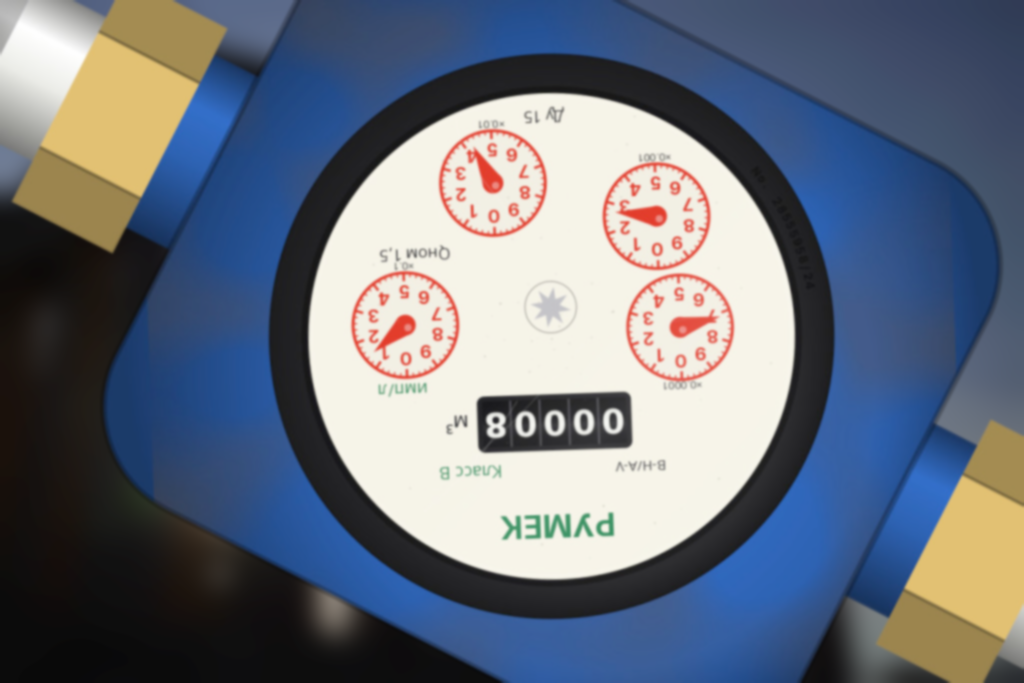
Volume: 8.1427; m³
